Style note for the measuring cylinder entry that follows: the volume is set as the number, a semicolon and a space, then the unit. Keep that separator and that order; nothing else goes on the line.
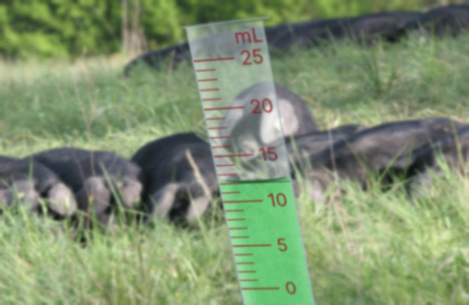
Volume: 12; mL
